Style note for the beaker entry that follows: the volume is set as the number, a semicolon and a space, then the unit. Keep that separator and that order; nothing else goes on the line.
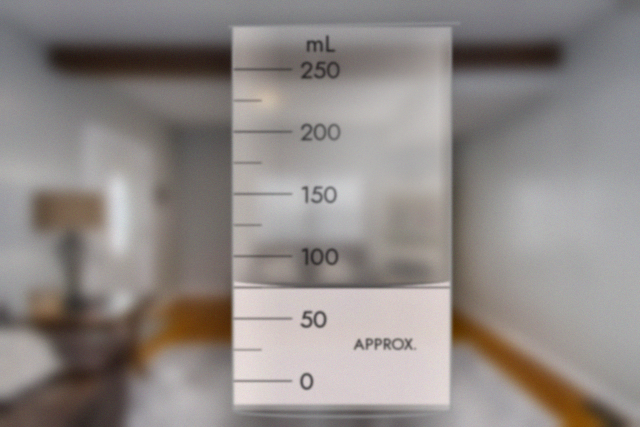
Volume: 75; mL
